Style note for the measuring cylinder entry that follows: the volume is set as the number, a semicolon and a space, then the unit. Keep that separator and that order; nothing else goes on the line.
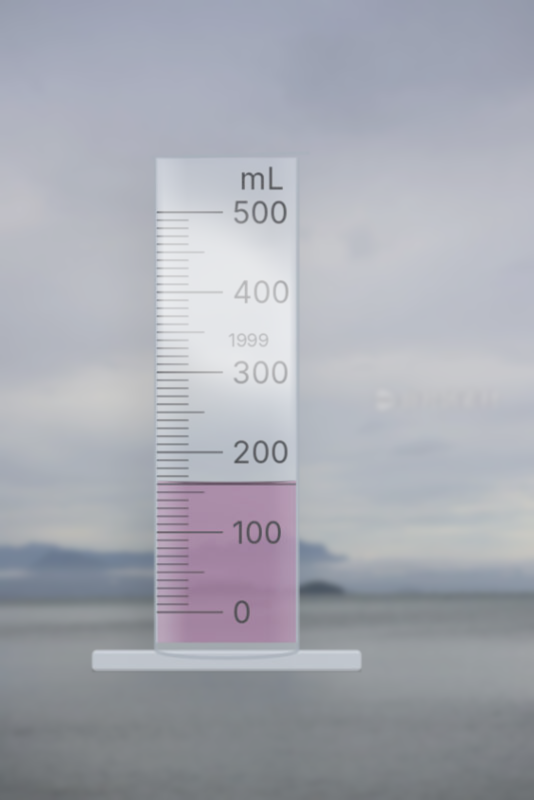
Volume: 160; mL
